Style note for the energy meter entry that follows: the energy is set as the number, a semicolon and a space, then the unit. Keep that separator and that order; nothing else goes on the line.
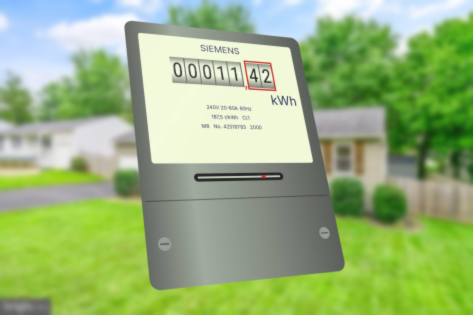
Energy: 11.42; kWh
